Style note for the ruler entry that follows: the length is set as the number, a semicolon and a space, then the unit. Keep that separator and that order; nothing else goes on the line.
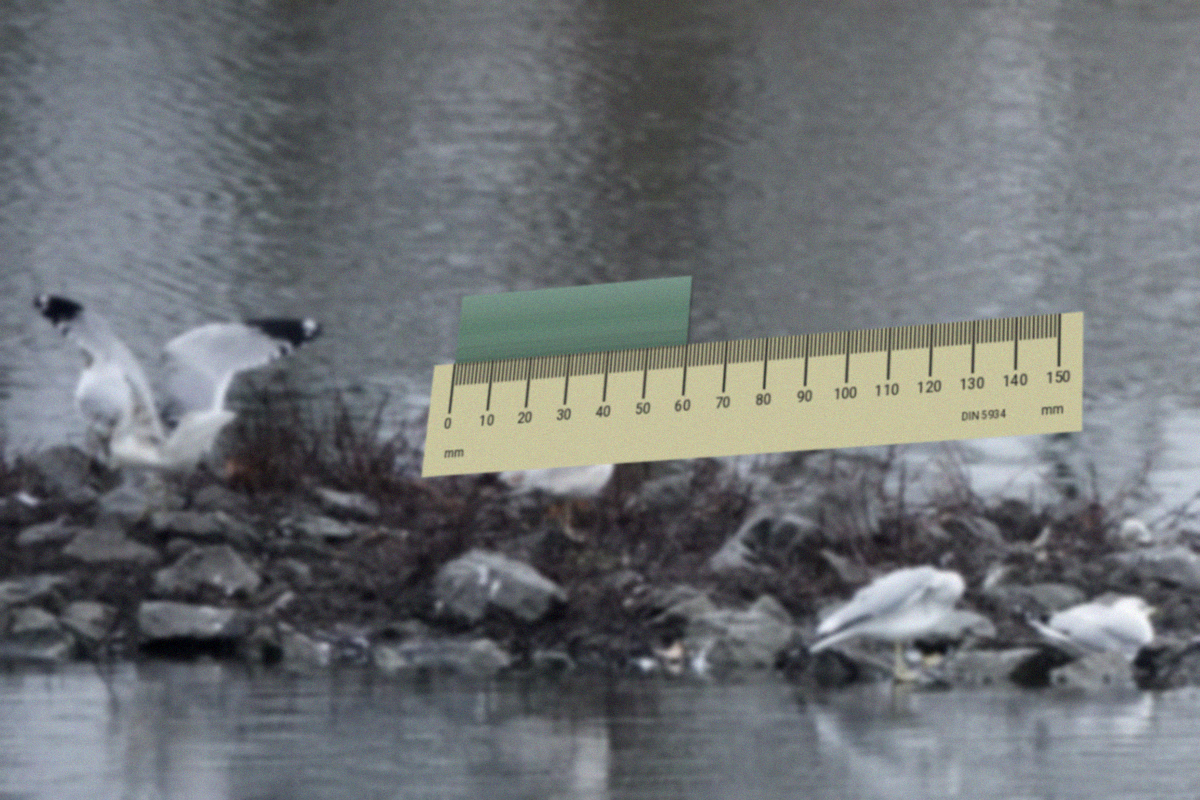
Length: 60; mm
